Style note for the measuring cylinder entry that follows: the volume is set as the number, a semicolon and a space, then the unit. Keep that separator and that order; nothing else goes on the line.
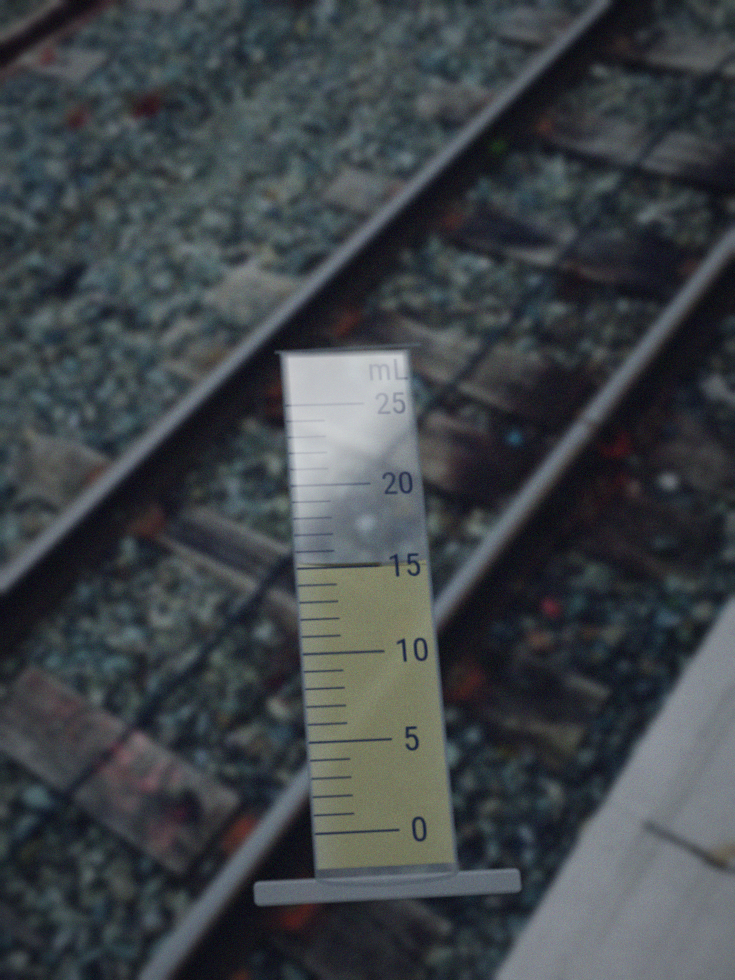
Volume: 15; mL
